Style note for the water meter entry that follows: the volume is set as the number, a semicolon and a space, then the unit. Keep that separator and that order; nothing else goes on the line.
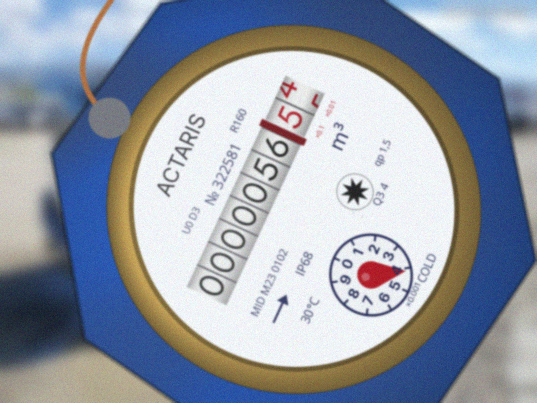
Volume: 56.544; m³
